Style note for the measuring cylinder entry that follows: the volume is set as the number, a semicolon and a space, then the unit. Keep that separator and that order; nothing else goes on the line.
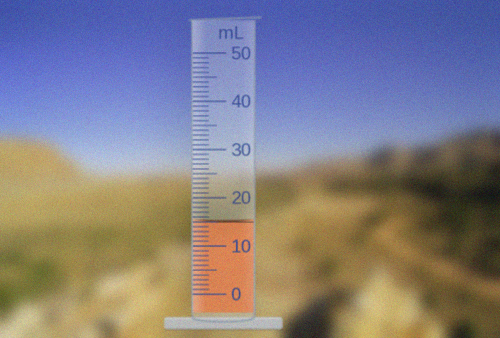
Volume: 15; mL
